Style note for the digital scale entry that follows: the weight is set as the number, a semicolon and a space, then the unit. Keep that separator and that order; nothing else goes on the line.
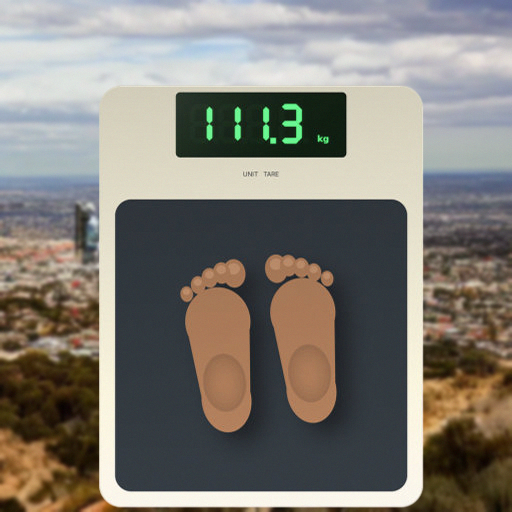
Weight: 111.3; kg
